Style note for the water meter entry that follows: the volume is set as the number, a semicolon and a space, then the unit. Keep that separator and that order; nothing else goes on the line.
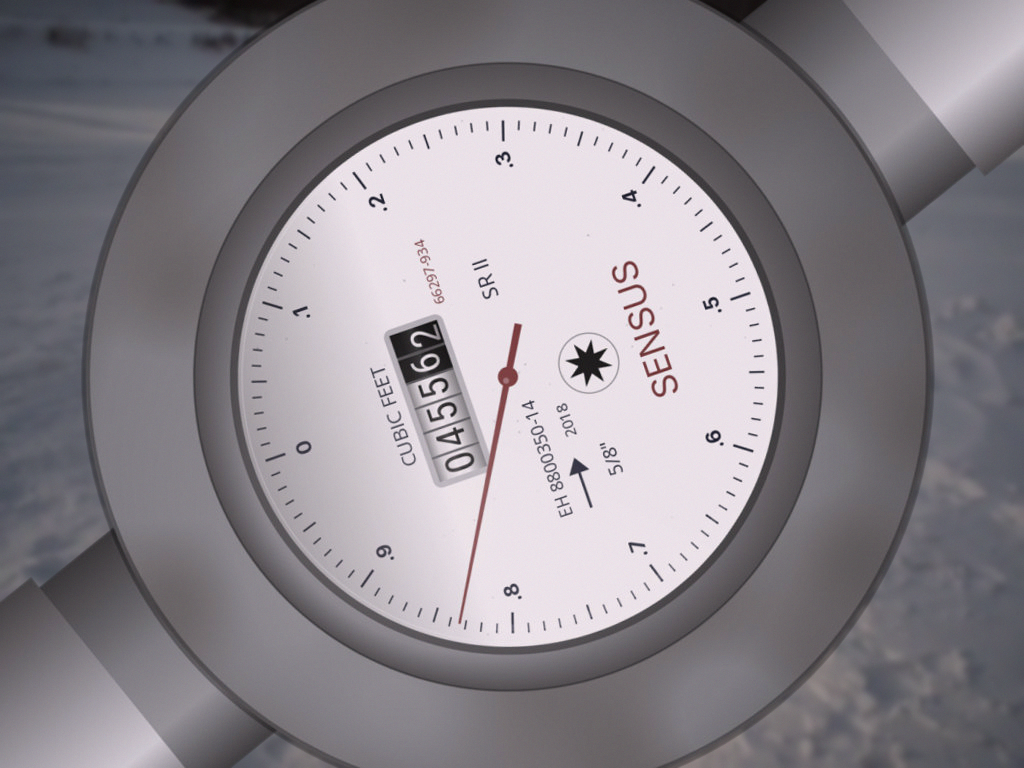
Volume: 45561.83; ft³
